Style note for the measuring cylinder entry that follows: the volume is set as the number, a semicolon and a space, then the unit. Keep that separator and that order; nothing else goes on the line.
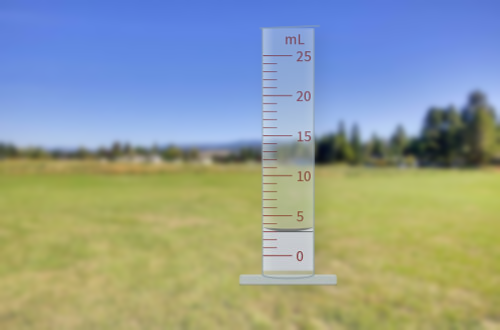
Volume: 3; mL
